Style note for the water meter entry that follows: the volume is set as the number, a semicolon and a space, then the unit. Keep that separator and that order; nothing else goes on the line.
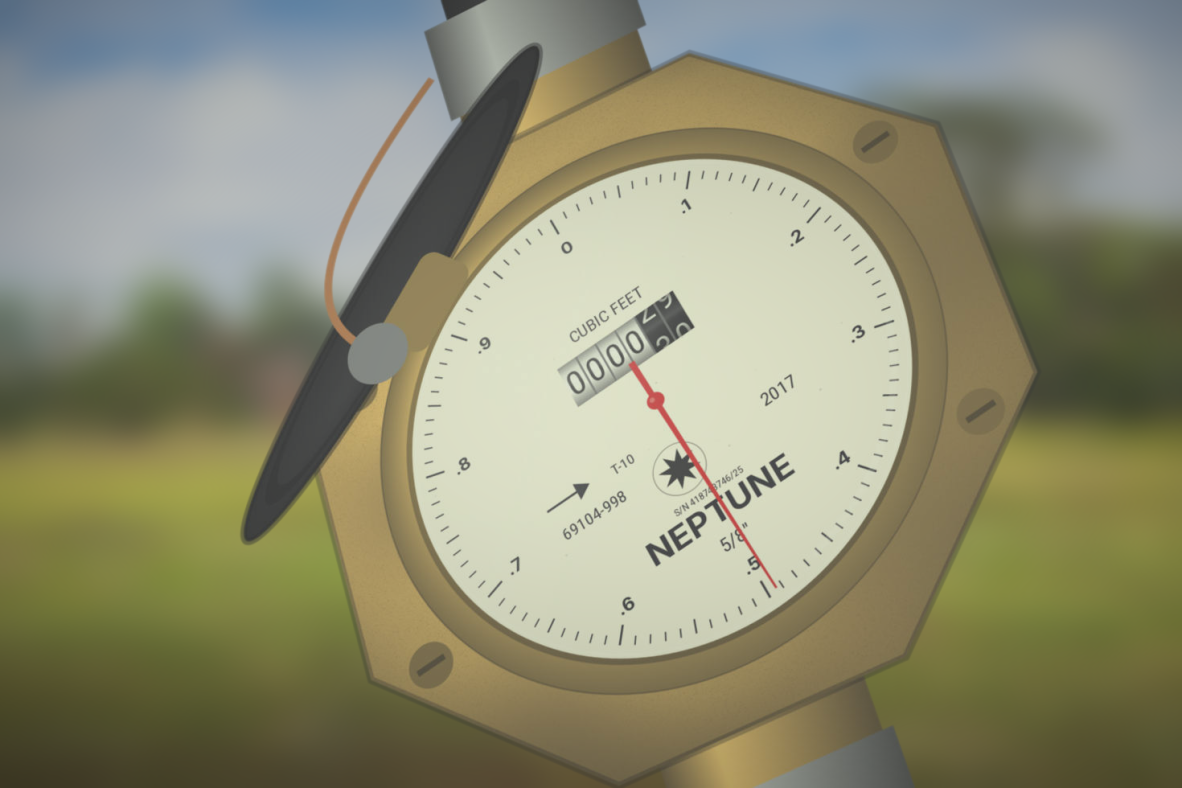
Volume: 29.49; ft³
